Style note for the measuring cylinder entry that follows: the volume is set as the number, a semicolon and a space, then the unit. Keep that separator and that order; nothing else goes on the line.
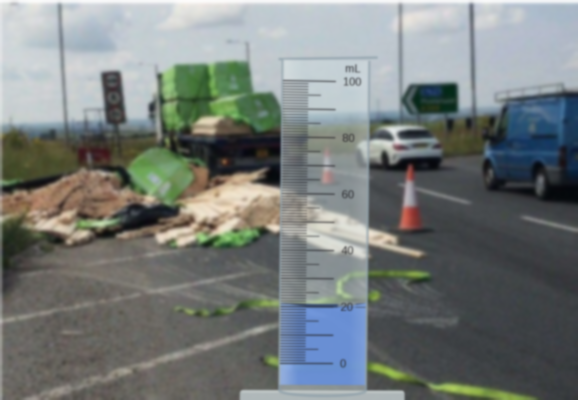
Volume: 20; mL
